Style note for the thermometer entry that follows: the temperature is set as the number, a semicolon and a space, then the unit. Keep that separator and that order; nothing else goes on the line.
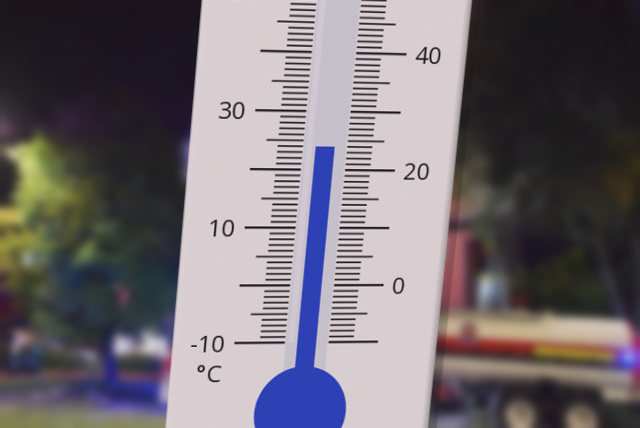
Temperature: 24; °C
